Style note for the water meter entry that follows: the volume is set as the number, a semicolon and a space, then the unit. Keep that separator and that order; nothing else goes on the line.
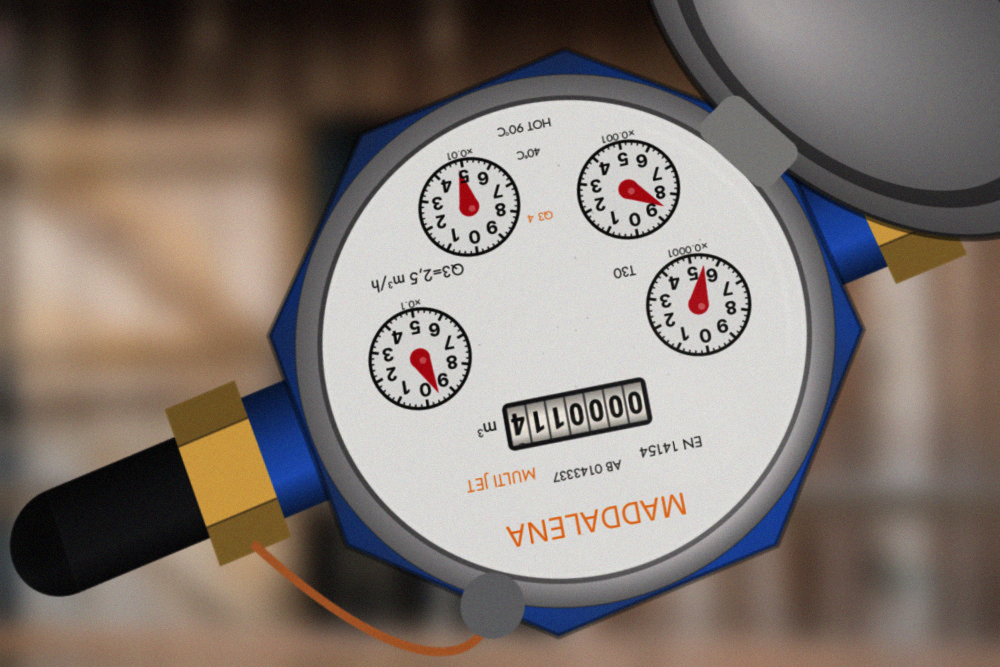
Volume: 113.9485; m³
